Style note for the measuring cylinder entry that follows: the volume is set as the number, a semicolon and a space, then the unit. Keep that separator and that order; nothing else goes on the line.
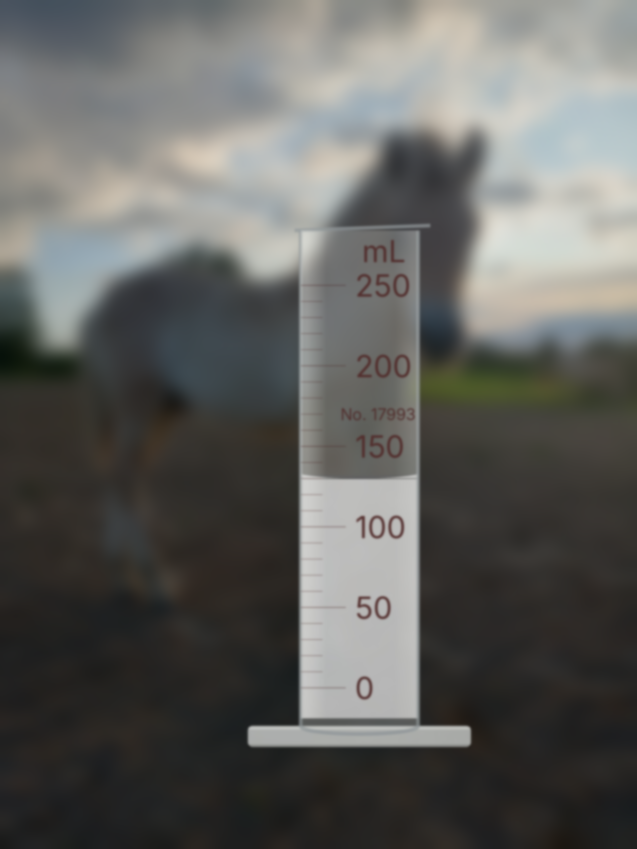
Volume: 130; mL
